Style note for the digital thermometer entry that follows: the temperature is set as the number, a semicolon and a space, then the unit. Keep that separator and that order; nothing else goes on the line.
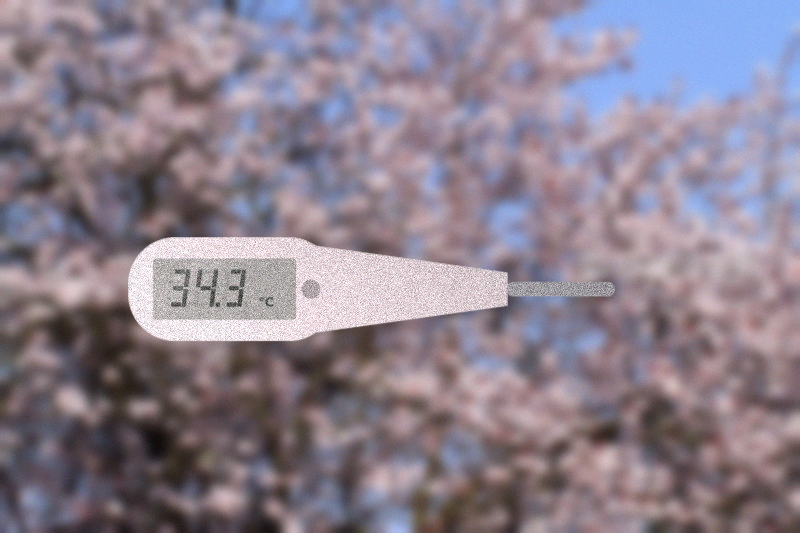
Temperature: 34.3; °C
